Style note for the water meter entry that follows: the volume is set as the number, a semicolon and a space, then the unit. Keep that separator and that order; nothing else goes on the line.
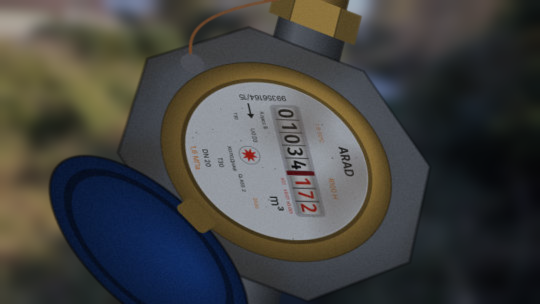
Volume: 1034.172; m³
